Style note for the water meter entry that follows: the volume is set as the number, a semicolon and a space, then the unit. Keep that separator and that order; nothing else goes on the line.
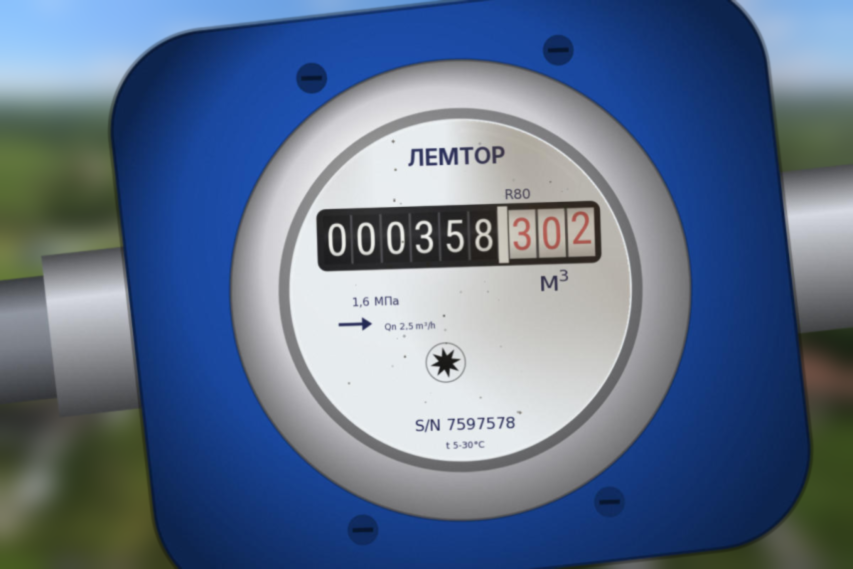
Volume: 358.302; m³
